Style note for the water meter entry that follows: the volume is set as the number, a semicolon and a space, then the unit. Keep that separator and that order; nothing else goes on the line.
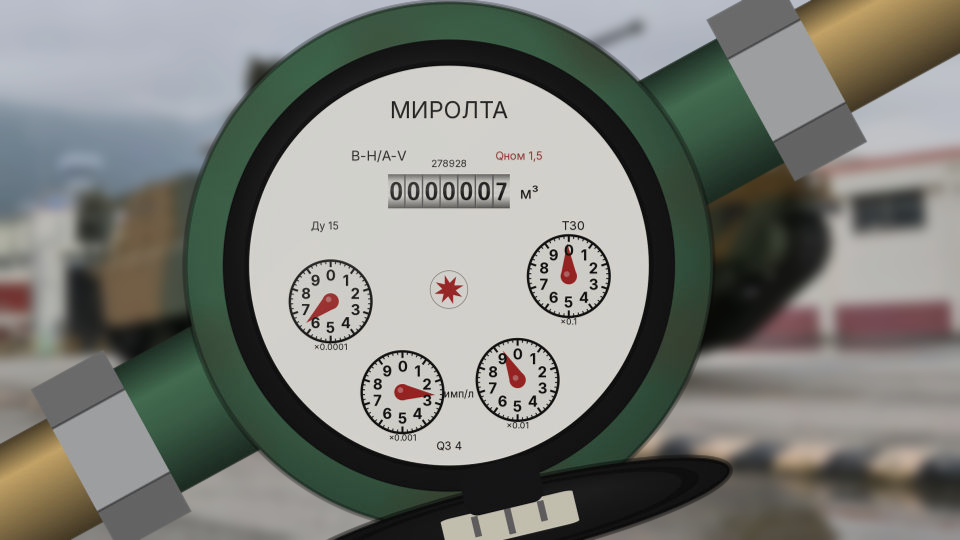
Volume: 6.9926; m³
